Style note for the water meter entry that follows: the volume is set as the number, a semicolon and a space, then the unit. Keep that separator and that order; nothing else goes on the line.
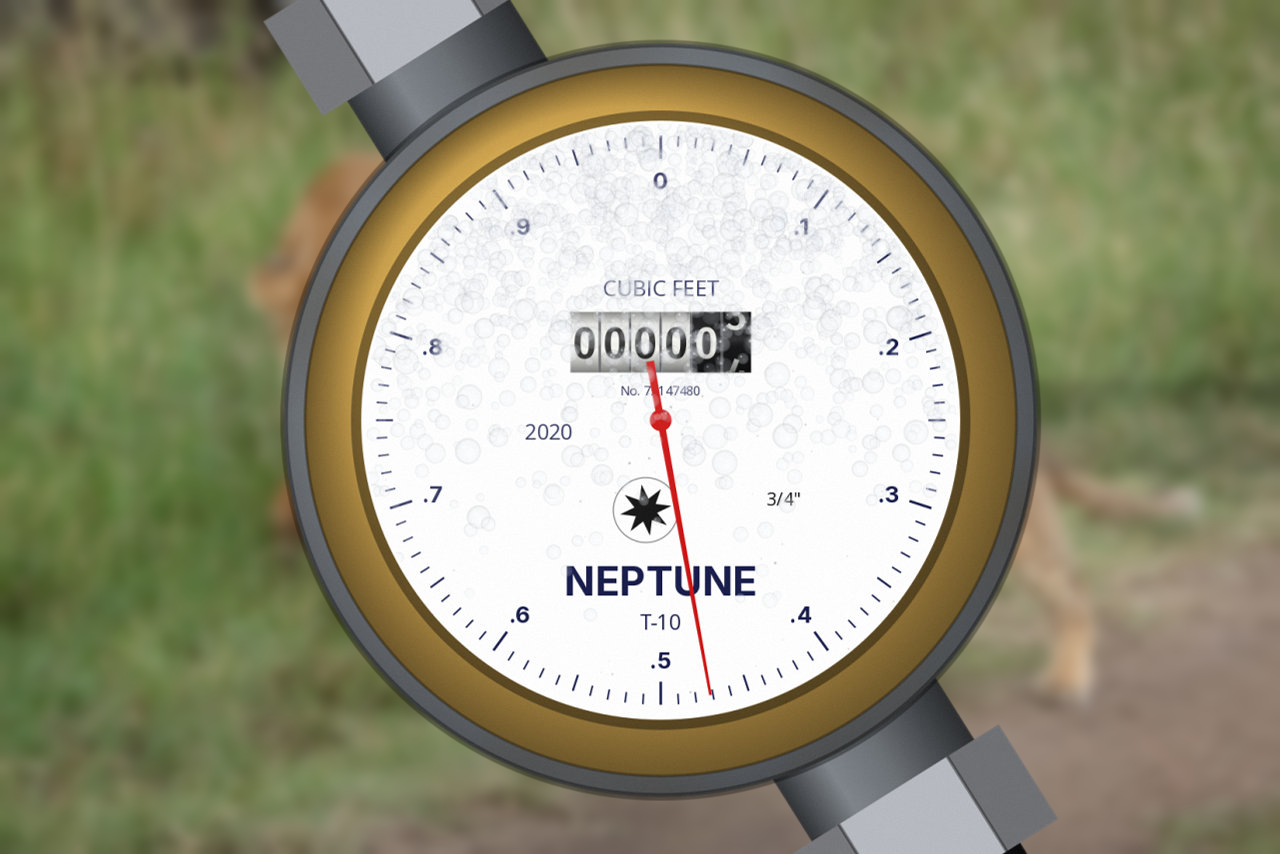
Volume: 3.47; ft³
